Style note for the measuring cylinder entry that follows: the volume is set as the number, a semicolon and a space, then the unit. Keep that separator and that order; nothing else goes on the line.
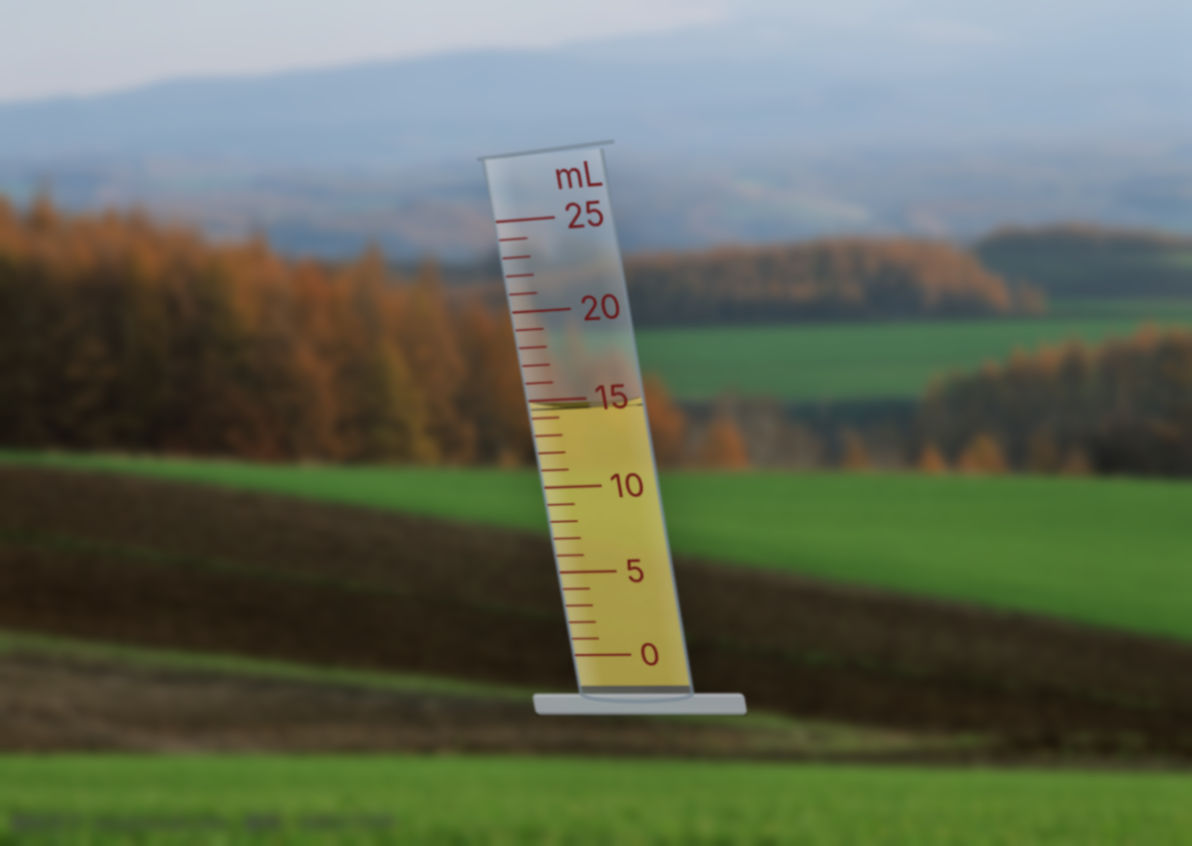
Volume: 14.5; mL
